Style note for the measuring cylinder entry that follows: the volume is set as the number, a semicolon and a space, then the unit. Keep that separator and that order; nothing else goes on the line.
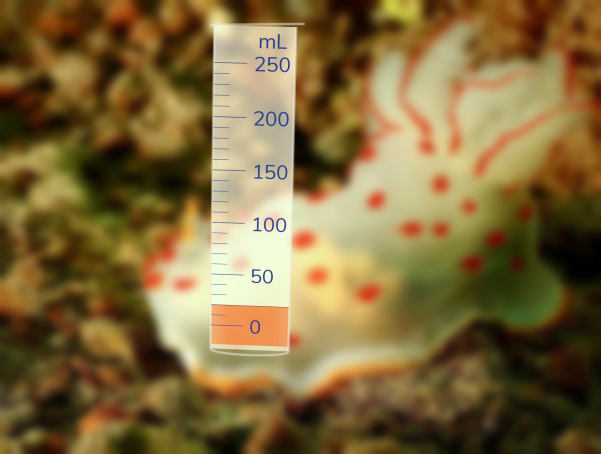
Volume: 20; mL
